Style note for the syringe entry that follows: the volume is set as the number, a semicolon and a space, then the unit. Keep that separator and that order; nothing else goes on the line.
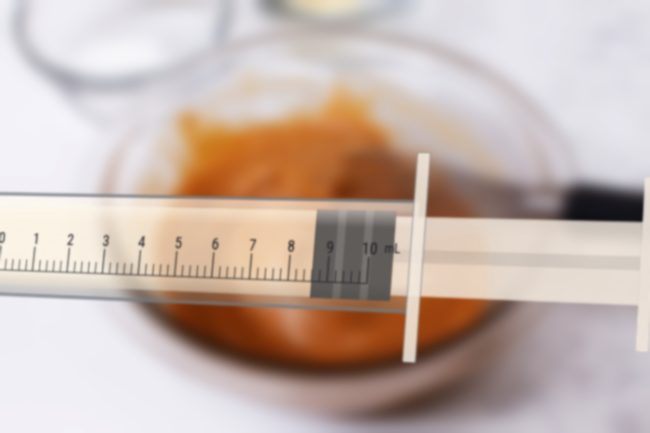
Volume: 8.6; mL
